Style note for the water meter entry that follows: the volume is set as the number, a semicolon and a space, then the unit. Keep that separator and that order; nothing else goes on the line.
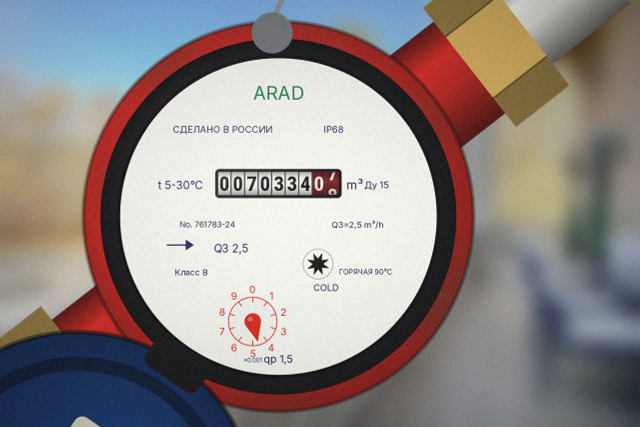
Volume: 70334.074; m³
